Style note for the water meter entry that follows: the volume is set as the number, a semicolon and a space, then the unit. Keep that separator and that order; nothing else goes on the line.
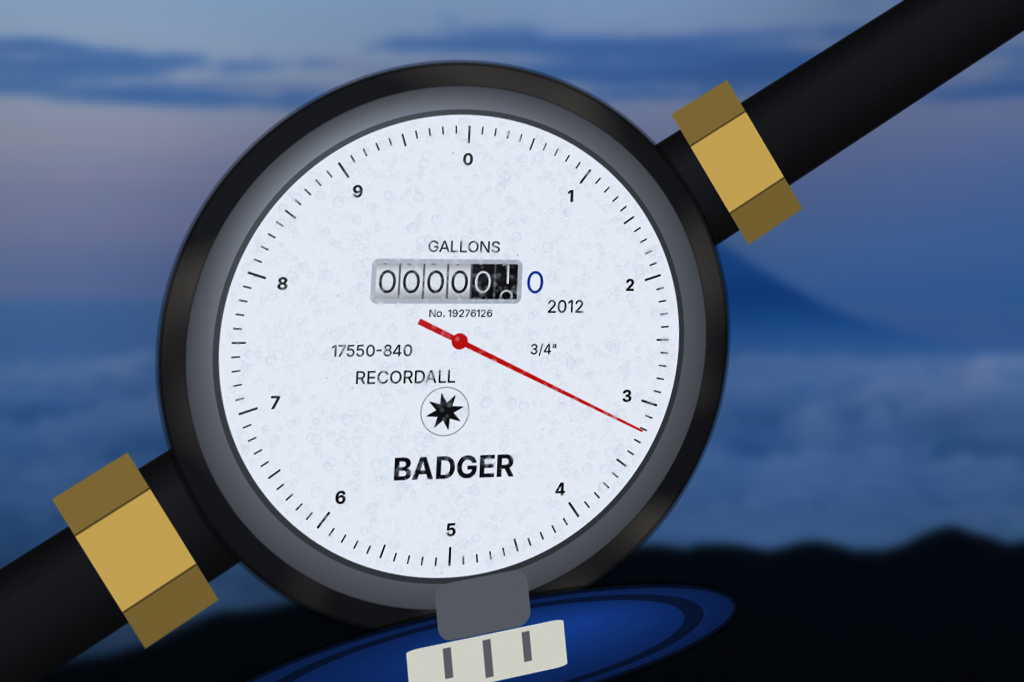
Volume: 13.2; gal
